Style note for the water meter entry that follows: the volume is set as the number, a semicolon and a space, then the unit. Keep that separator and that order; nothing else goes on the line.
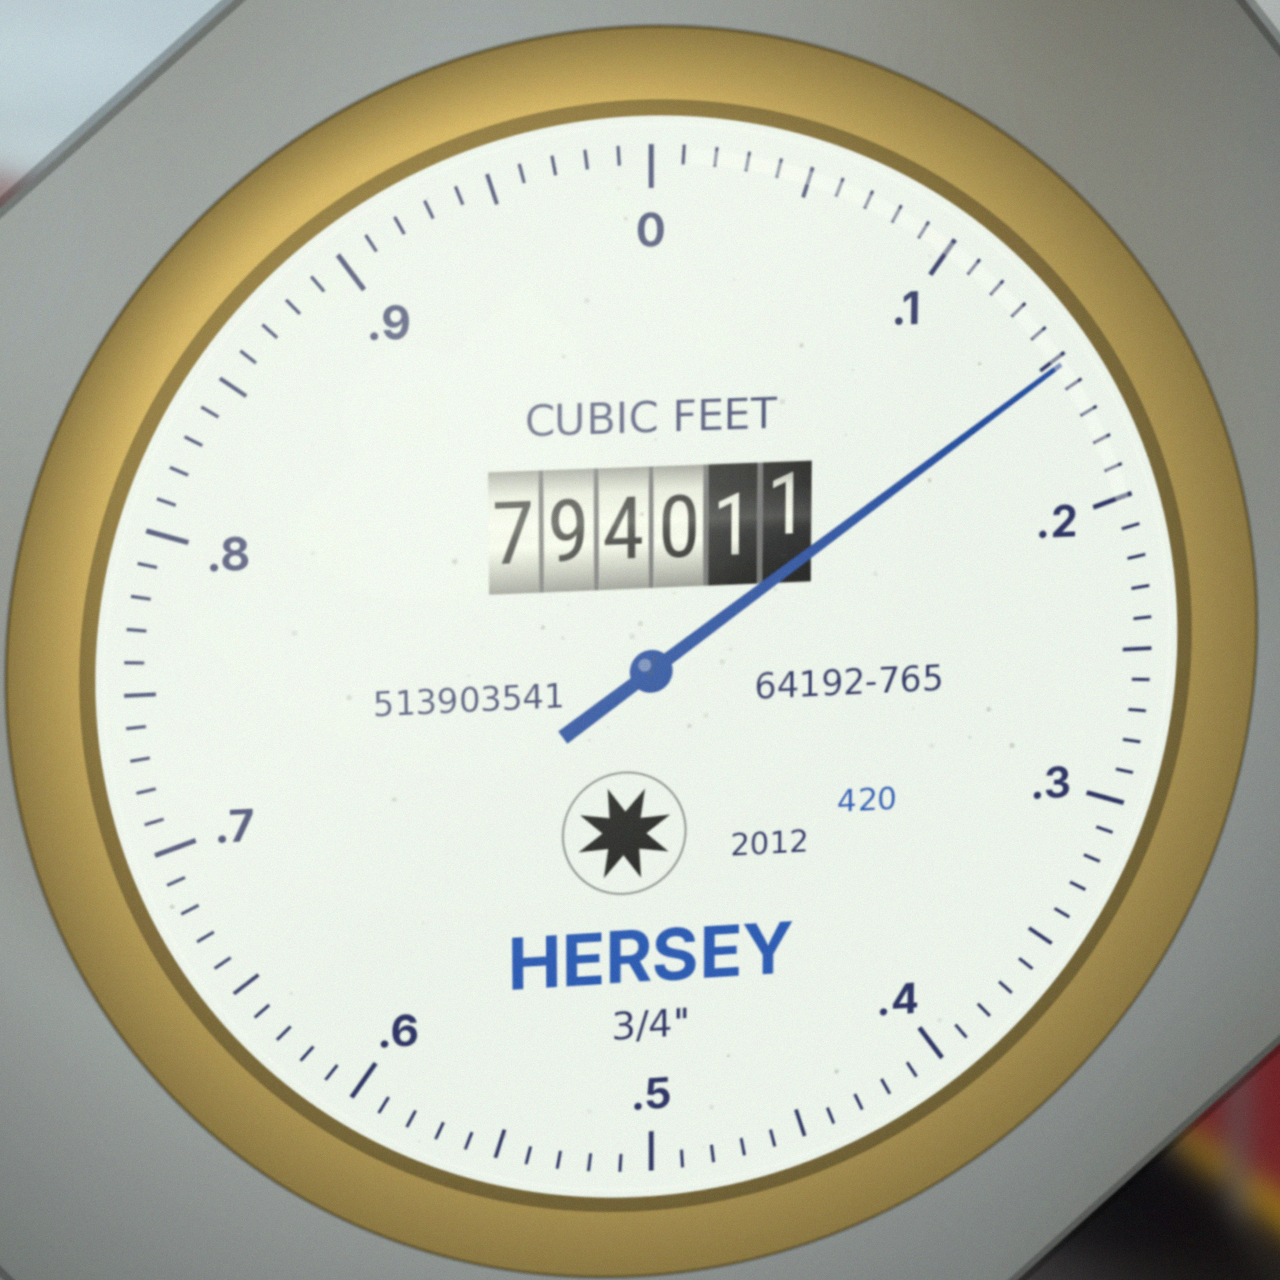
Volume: 794011.15; ft³
